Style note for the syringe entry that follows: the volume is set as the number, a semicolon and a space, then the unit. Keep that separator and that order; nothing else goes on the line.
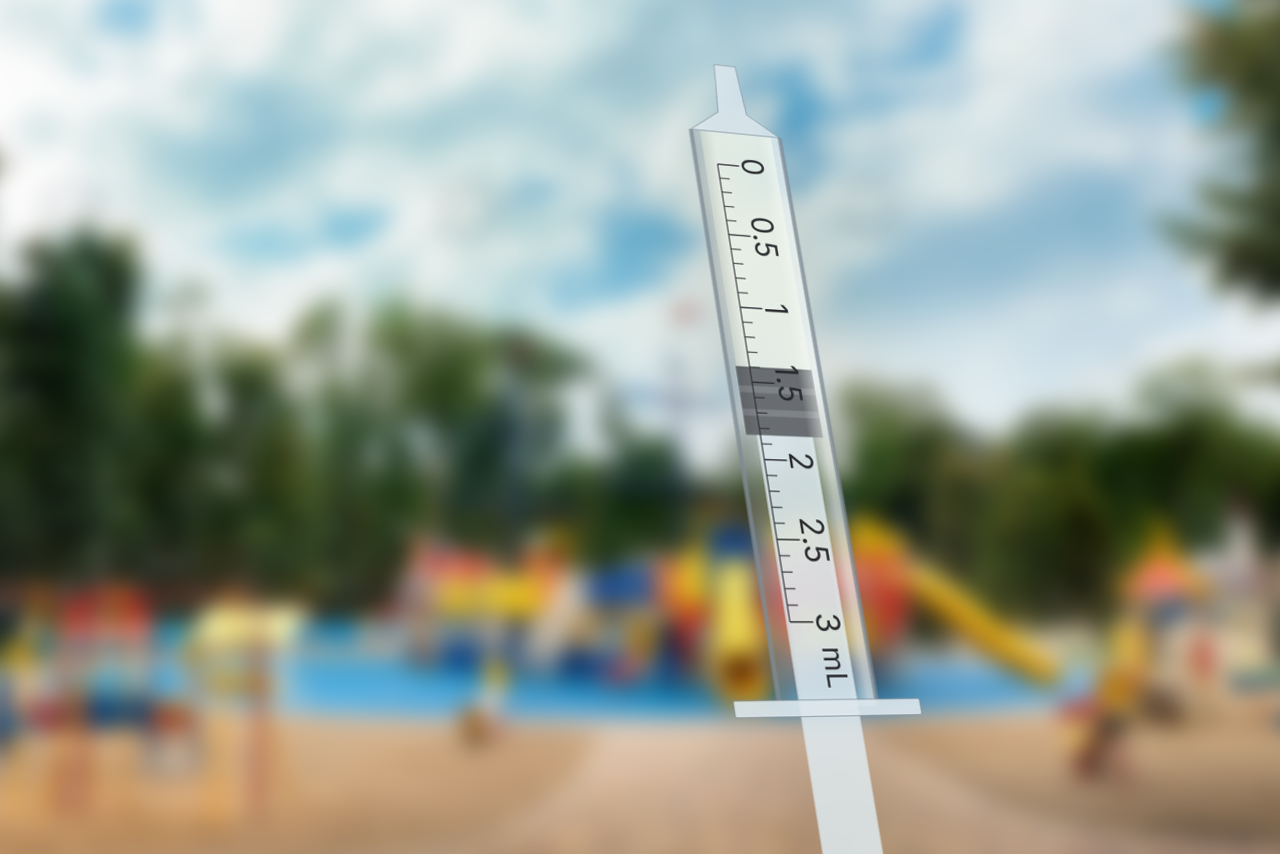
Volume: 1.4; mL
